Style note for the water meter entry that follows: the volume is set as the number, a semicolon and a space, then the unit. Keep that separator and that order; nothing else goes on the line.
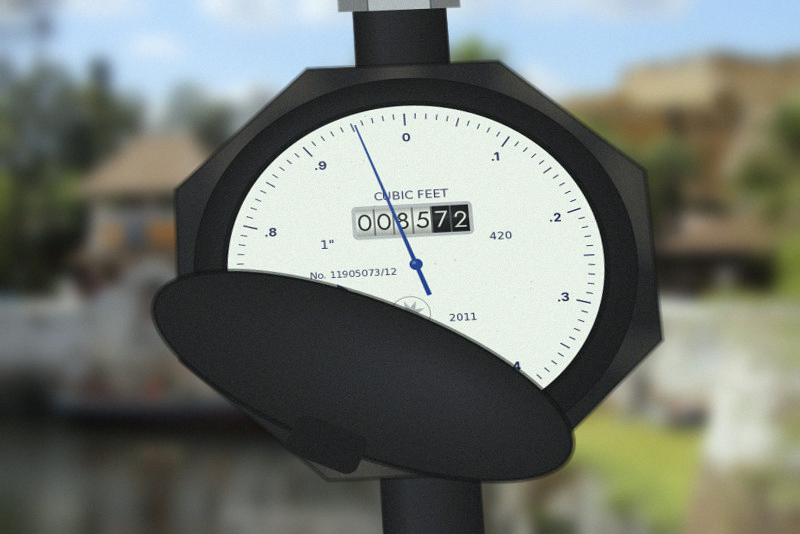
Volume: 8571.95; ft³
